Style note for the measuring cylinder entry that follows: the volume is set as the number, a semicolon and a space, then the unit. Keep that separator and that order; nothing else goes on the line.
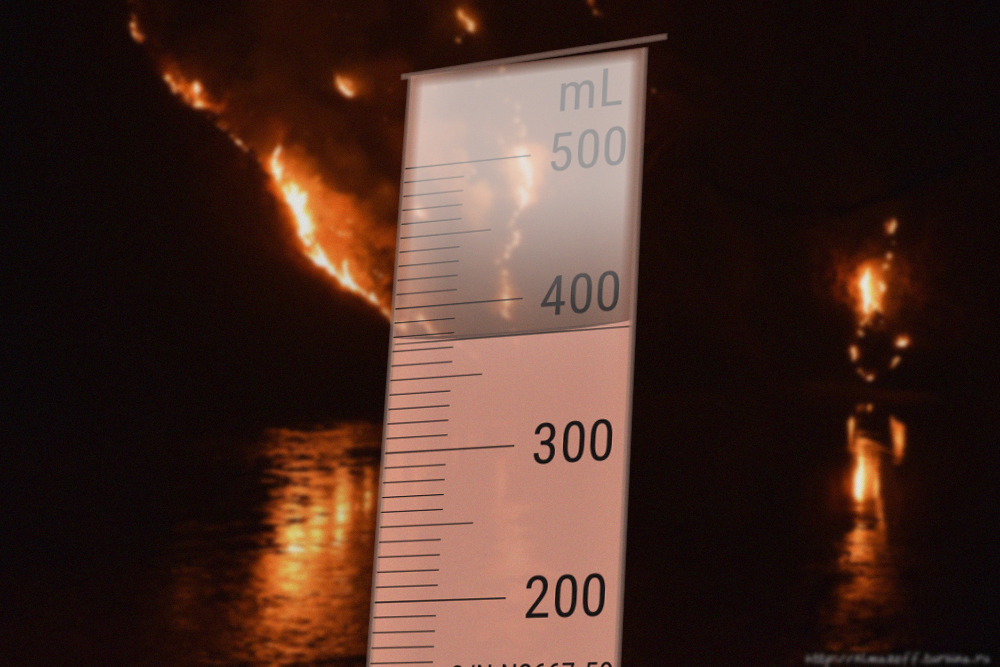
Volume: 375; mL
